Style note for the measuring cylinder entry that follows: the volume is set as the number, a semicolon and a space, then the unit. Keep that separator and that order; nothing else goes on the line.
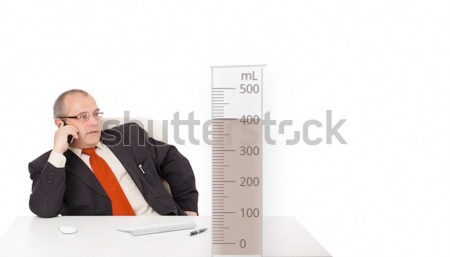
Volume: 400; mL
